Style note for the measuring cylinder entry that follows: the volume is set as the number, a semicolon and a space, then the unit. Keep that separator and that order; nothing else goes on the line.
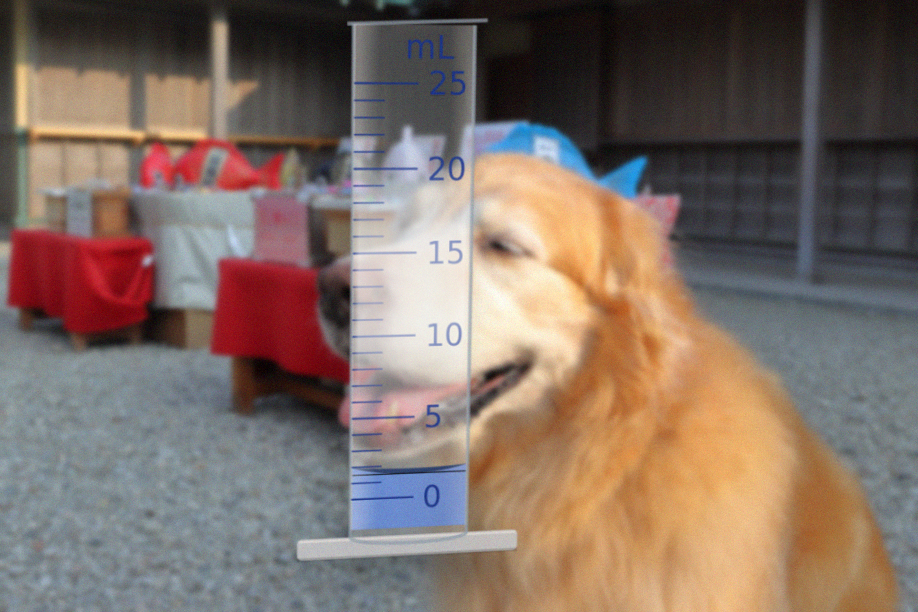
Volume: 1.5; mL
